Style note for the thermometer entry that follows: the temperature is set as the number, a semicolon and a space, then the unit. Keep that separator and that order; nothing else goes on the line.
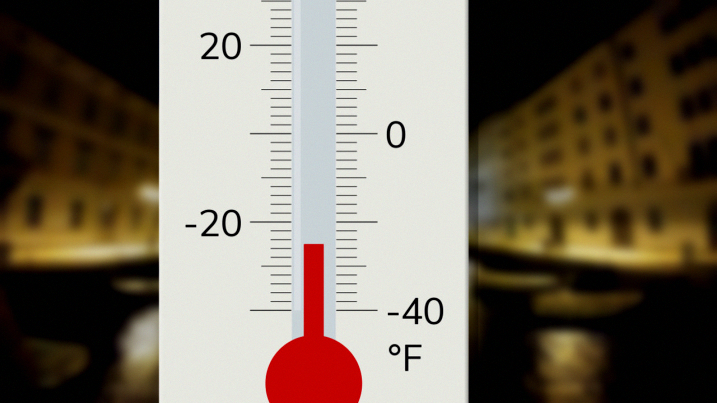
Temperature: -25; °F
